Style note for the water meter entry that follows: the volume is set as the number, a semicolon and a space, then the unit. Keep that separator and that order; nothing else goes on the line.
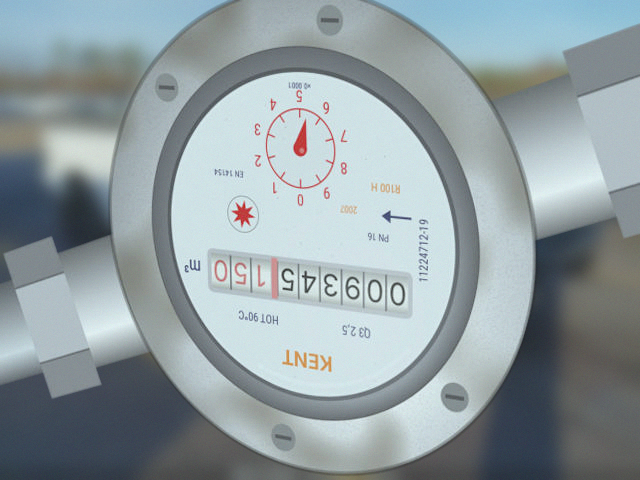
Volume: 9345.1505; m³
